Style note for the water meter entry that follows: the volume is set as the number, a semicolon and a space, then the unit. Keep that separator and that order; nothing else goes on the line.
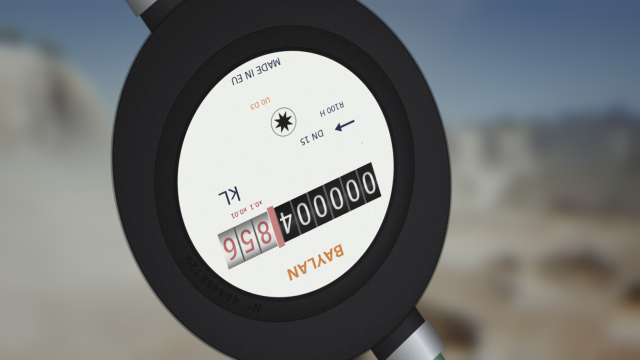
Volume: 4.856; kL
